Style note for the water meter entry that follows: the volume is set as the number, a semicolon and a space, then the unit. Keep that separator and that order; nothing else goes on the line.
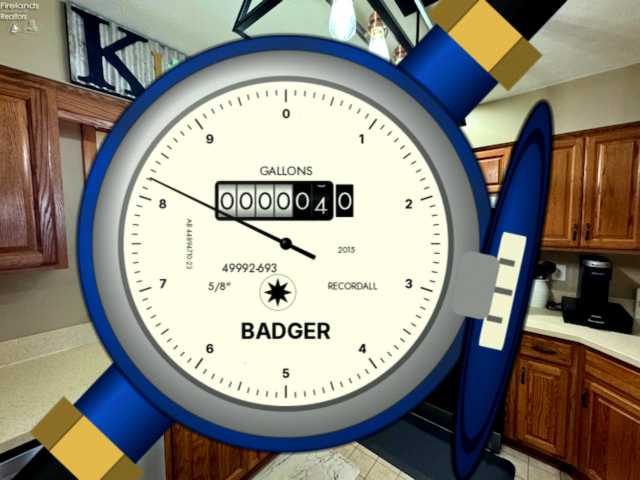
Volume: 38.2; gal
